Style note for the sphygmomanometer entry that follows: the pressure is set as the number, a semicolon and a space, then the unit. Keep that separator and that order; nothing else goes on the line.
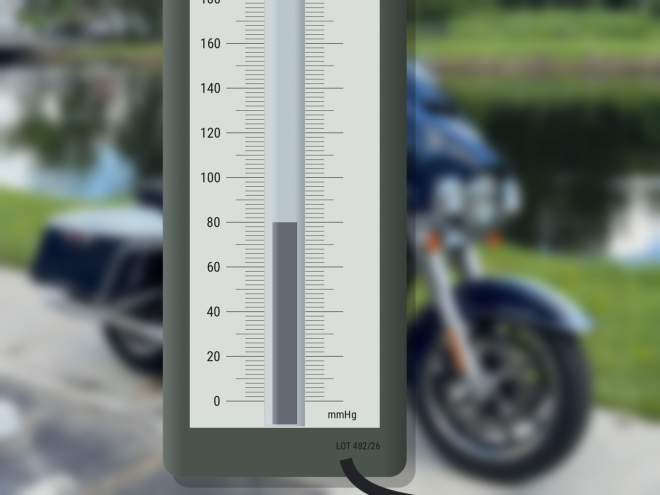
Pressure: 80; mmHg
